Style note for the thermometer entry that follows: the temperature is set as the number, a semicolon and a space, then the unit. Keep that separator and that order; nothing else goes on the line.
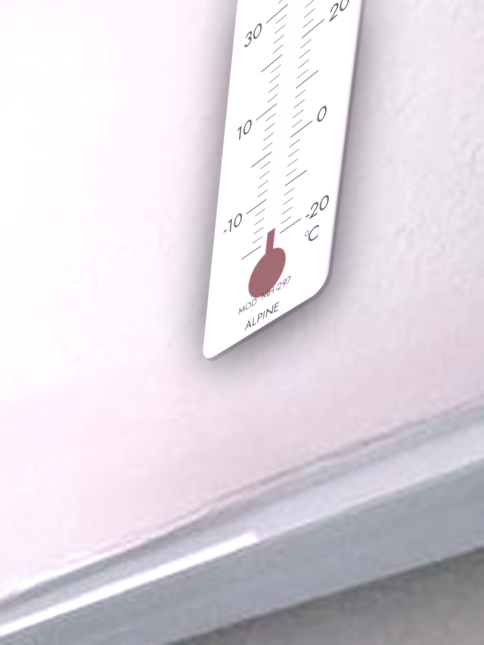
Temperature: -18; °C
